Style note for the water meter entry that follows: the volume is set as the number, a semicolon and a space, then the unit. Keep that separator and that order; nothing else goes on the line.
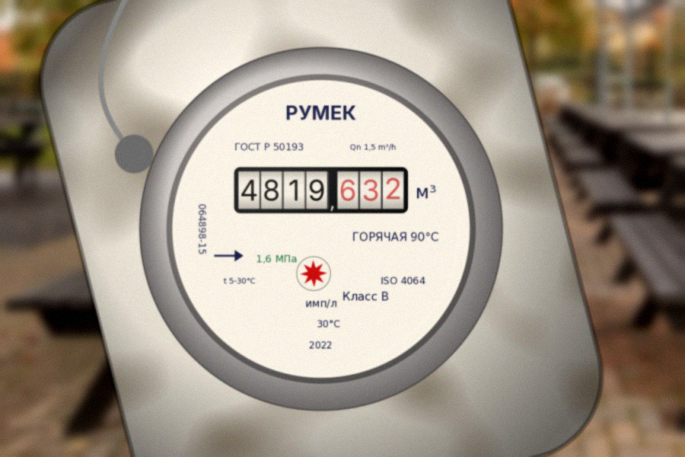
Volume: 4819.632; m³
